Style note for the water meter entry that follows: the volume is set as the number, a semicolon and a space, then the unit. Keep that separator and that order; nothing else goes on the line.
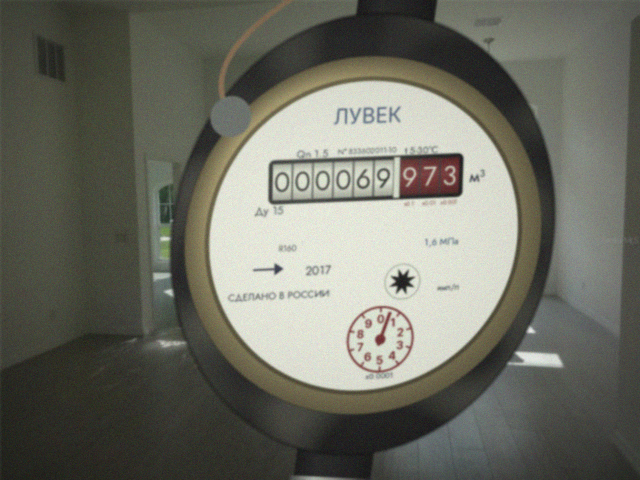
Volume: 69.9730; m³
